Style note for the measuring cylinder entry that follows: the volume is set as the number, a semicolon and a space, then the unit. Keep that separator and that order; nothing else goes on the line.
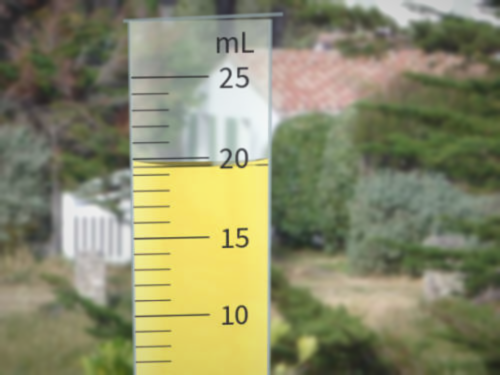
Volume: 19.5; mL
